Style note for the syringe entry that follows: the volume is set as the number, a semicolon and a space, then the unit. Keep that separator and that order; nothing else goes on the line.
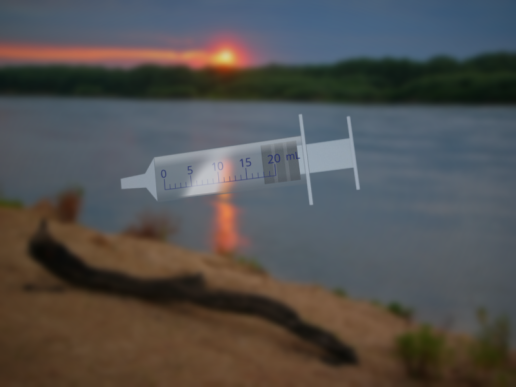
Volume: 18; mL
